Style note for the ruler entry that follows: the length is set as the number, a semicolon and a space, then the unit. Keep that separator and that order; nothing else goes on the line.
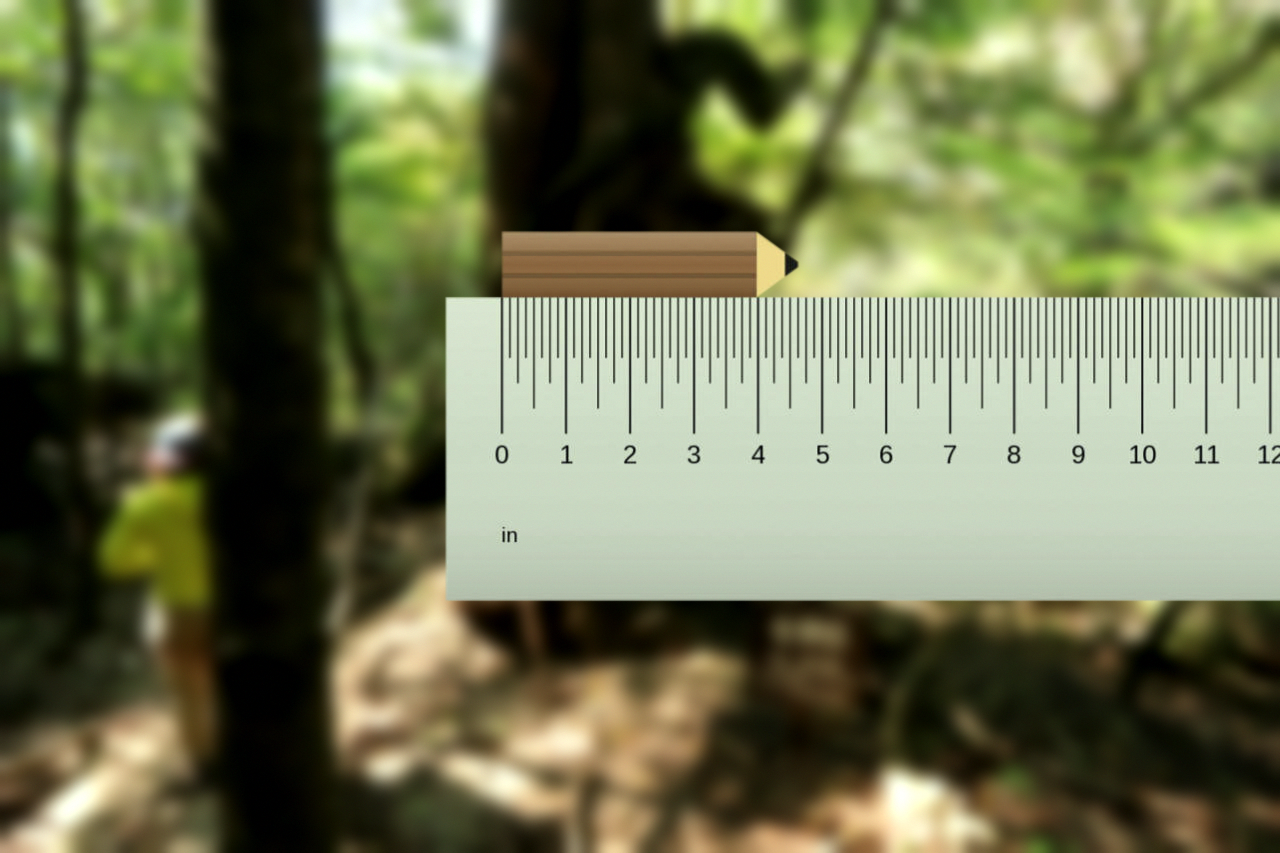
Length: 4.625; in
